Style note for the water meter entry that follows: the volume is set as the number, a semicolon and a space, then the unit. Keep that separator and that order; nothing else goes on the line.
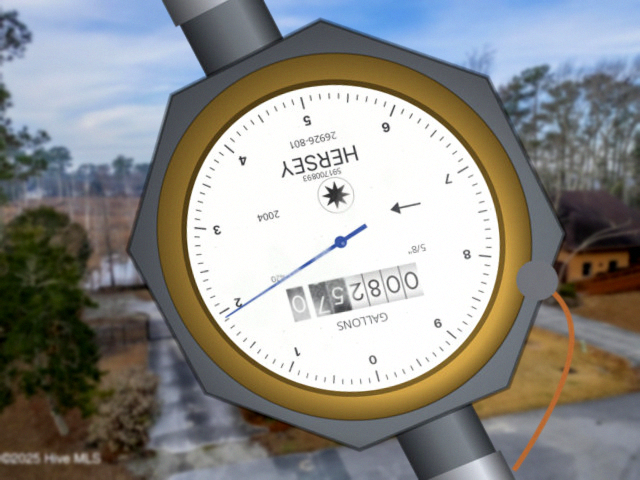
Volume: 82571.9; gal
